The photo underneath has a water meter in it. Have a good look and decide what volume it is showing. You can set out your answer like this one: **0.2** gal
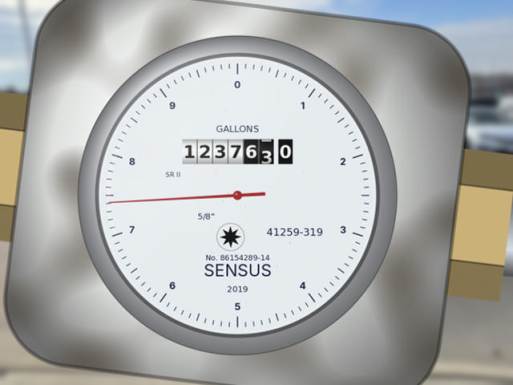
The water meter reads **1237627.4** gal
